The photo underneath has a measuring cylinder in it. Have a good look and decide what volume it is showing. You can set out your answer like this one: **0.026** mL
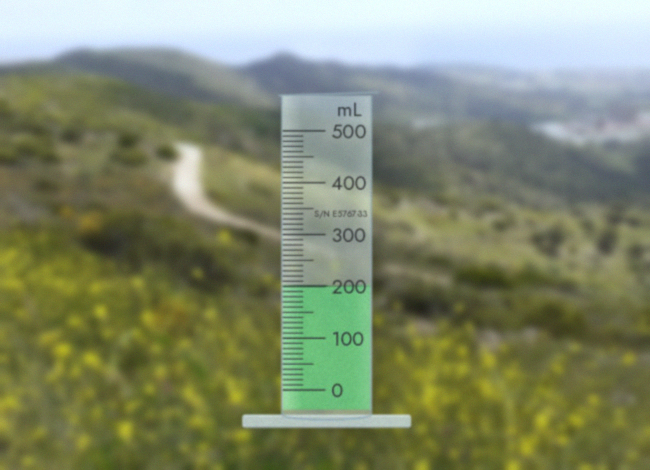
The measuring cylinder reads **200** mL
